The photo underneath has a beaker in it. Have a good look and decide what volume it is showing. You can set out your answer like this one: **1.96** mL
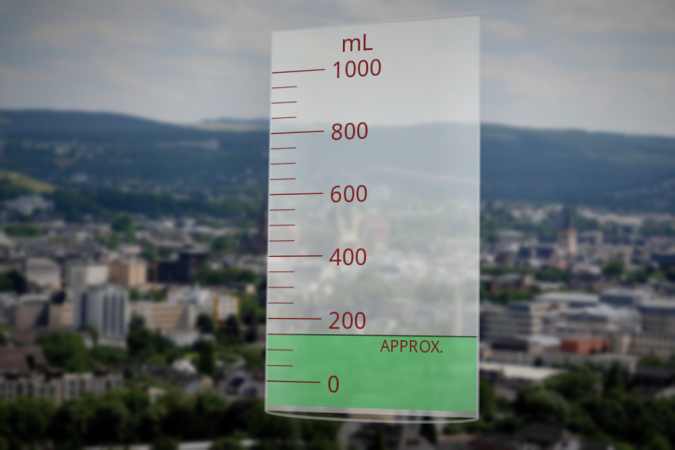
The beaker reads **150** mL
